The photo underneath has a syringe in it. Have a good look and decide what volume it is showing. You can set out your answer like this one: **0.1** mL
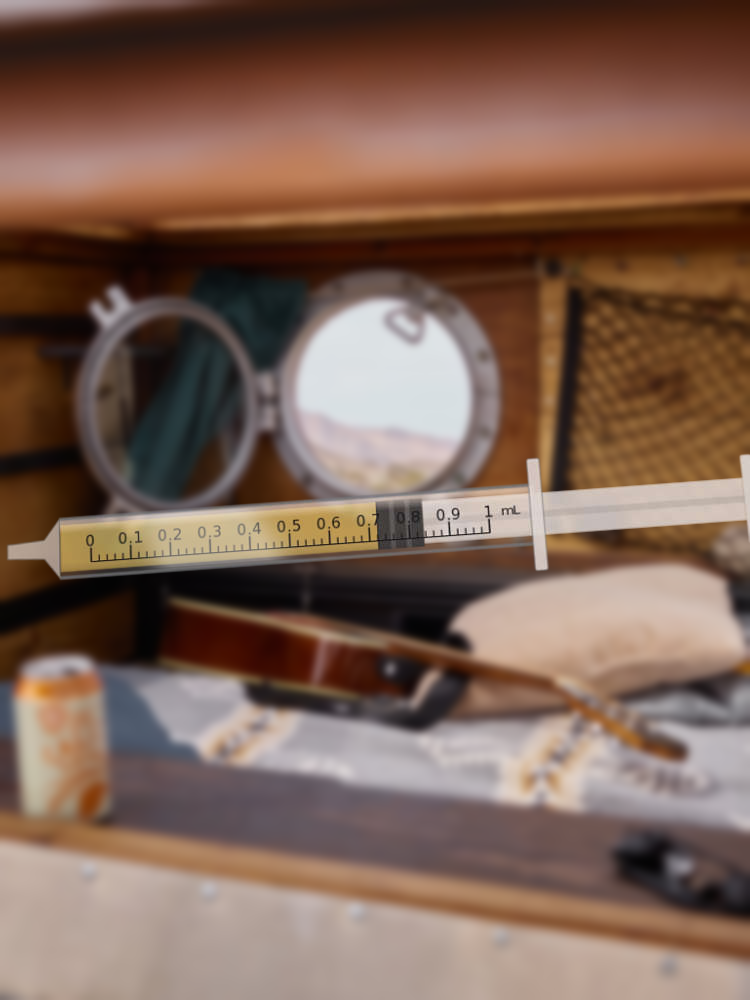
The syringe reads **0.72** mL
